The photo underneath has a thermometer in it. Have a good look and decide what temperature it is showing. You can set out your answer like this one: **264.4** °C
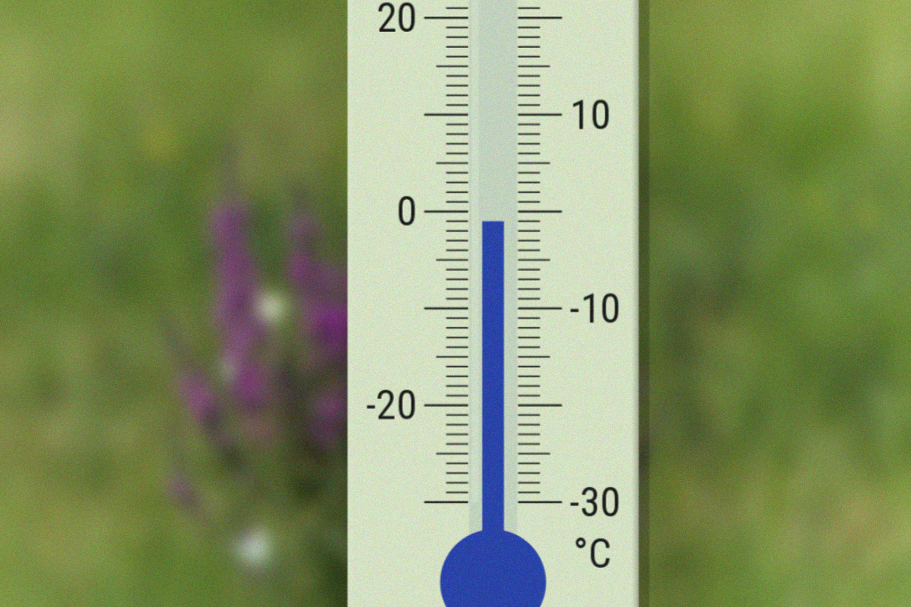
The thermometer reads **-1** °C
